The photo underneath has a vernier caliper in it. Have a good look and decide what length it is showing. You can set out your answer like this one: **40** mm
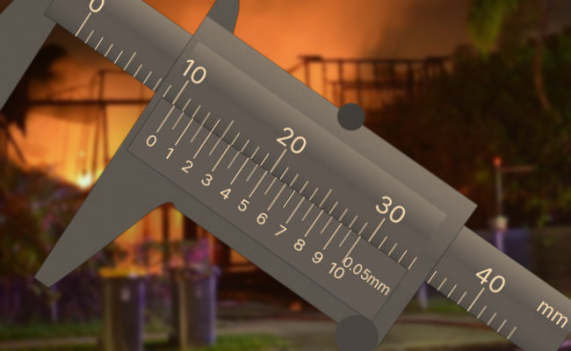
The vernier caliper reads **10.2** mm
